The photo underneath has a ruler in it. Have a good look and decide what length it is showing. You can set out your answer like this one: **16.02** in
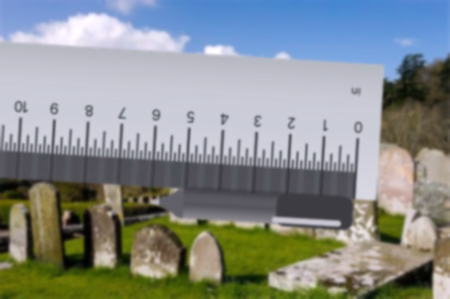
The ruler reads **6** in
